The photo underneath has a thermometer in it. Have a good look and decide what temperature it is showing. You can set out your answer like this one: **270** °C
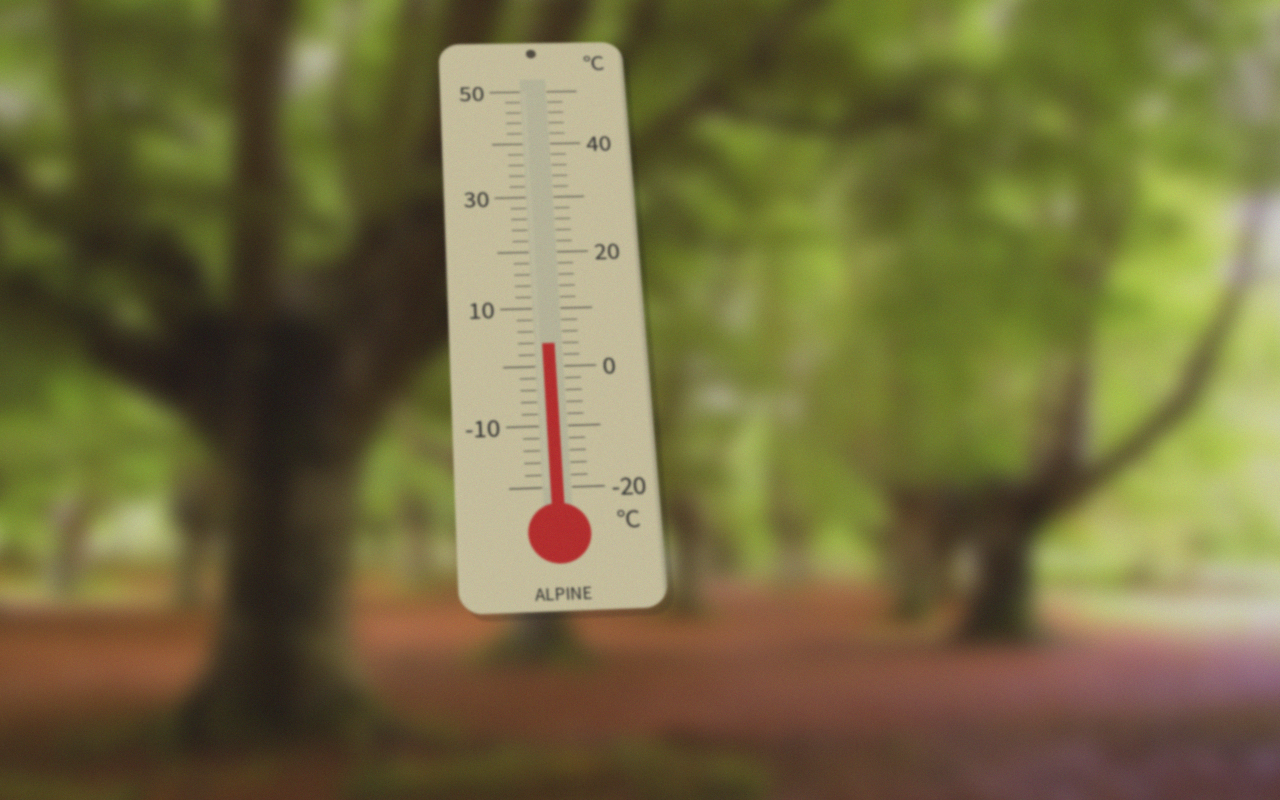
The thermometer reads **4** °C
